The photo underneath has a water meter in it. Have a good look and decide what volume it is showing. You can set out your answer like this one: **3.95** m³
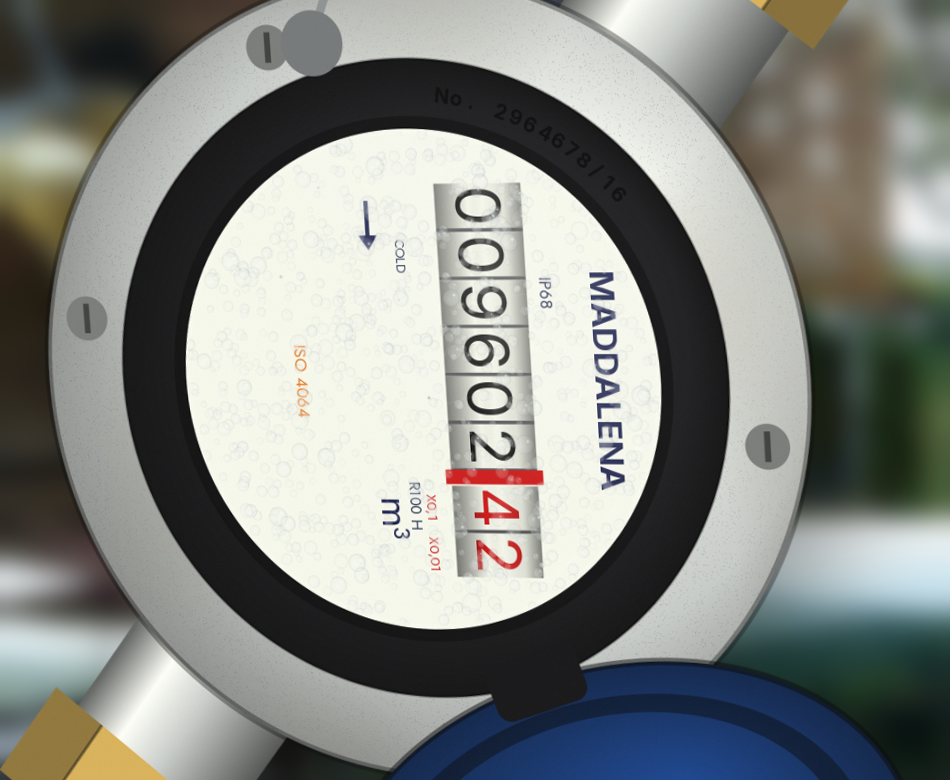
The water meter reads **9602.42** m³
